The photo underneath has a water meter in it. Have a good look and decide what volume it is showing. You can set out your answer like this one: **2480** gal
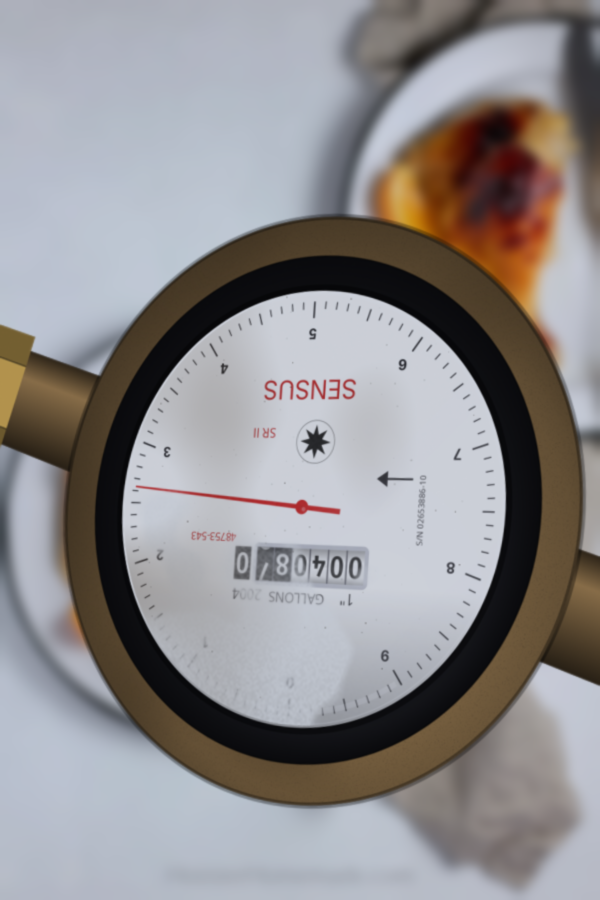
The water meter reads **40872.6** gal
